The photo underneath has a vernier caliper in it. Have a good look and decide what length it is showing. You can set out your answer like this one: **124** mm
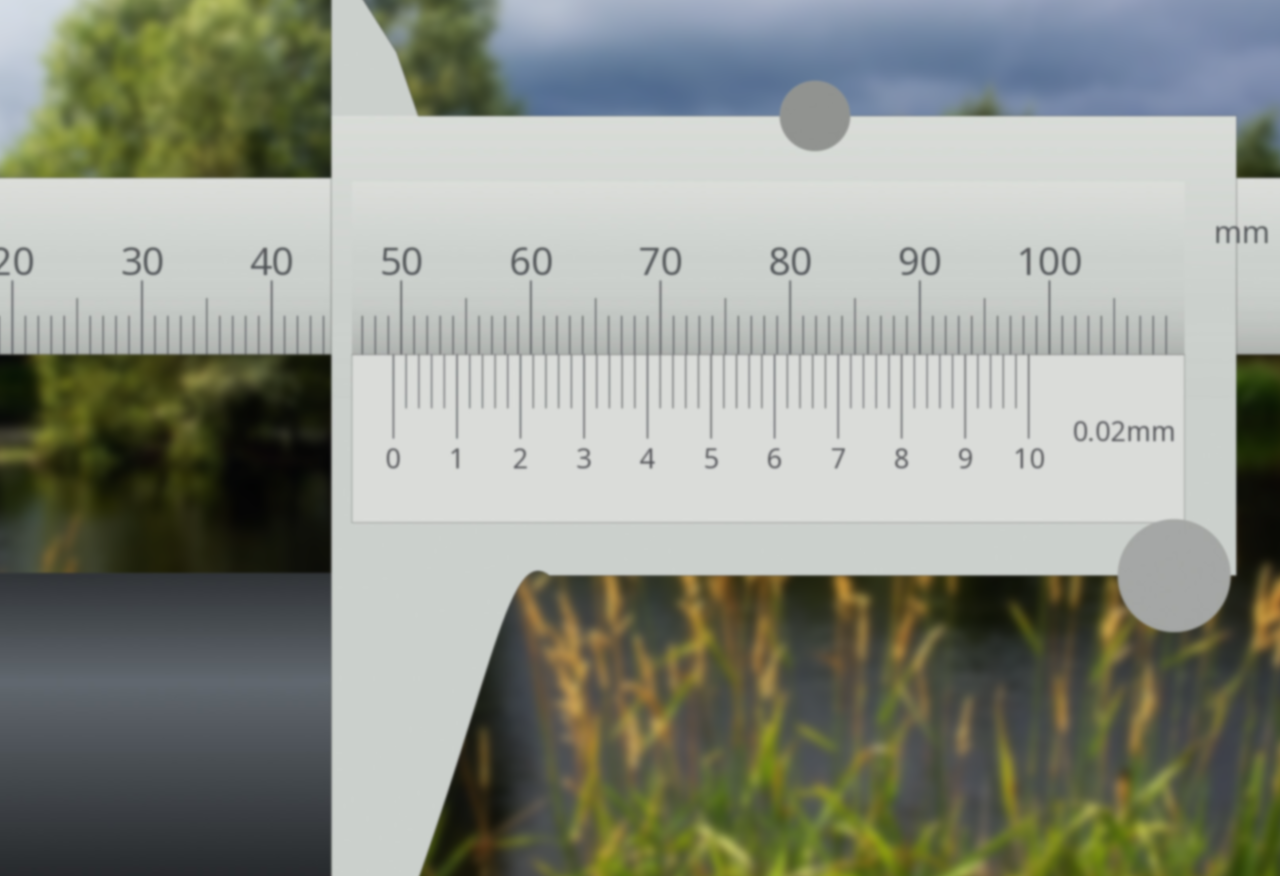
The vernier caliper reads **49.4** mm
